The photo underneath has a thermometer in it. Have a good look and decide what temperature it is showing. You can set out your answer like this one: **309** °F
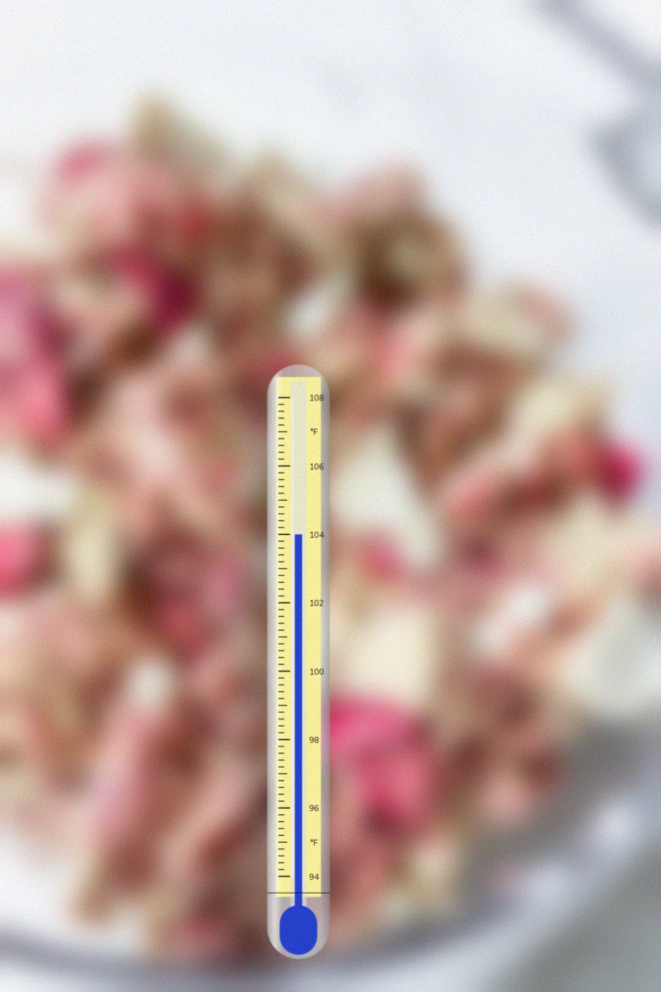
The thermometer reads **104** °F
